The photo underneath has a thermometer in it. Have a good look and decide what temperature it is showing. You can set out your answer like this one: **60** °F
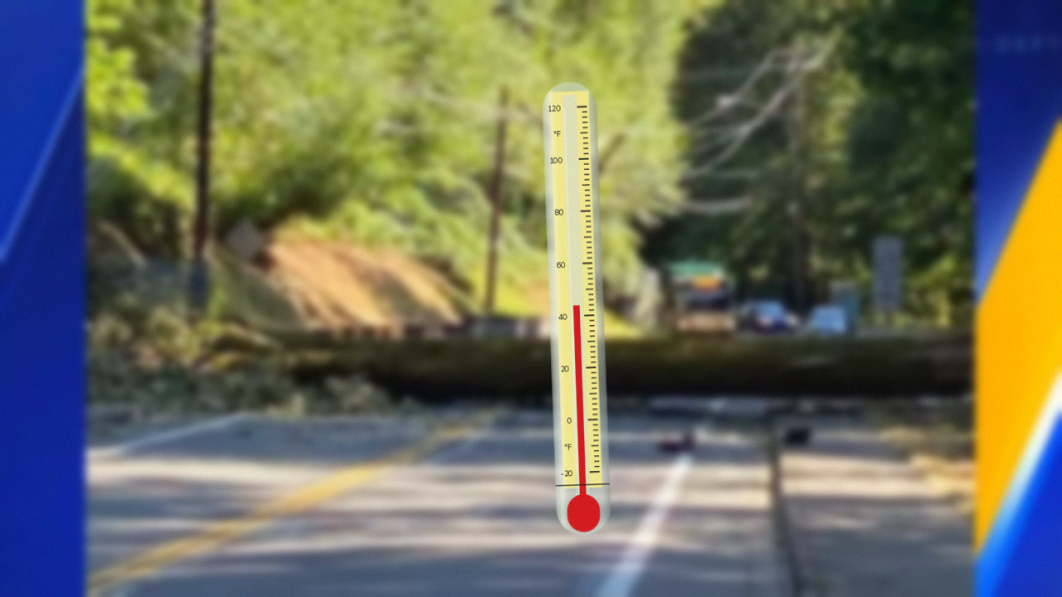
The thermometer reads **44** °F
